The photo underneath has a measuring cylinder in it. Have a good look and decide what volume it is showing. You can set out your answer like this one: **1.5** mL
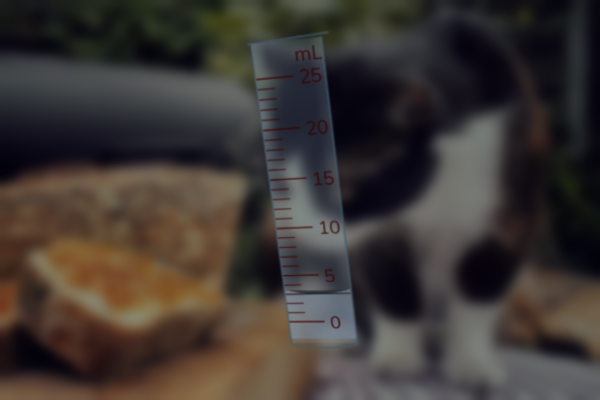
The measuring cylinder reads **3** mL
